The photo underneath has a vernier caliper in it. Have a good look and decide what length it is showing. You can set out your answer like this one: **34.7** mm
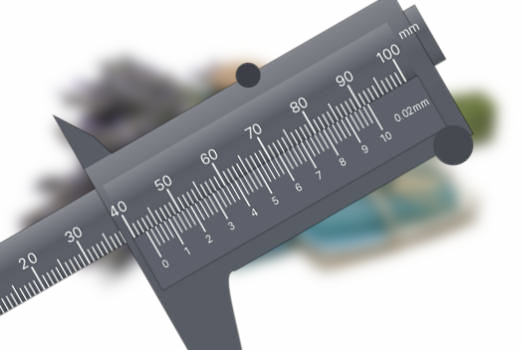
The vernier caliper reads **42.5** mm
